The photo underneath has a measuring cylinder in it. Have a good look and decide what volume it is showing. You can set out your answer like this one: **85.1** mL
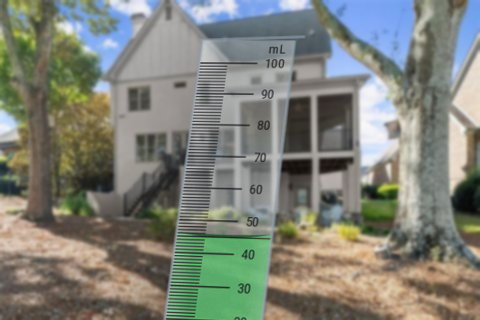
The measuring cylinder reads **45** mL
